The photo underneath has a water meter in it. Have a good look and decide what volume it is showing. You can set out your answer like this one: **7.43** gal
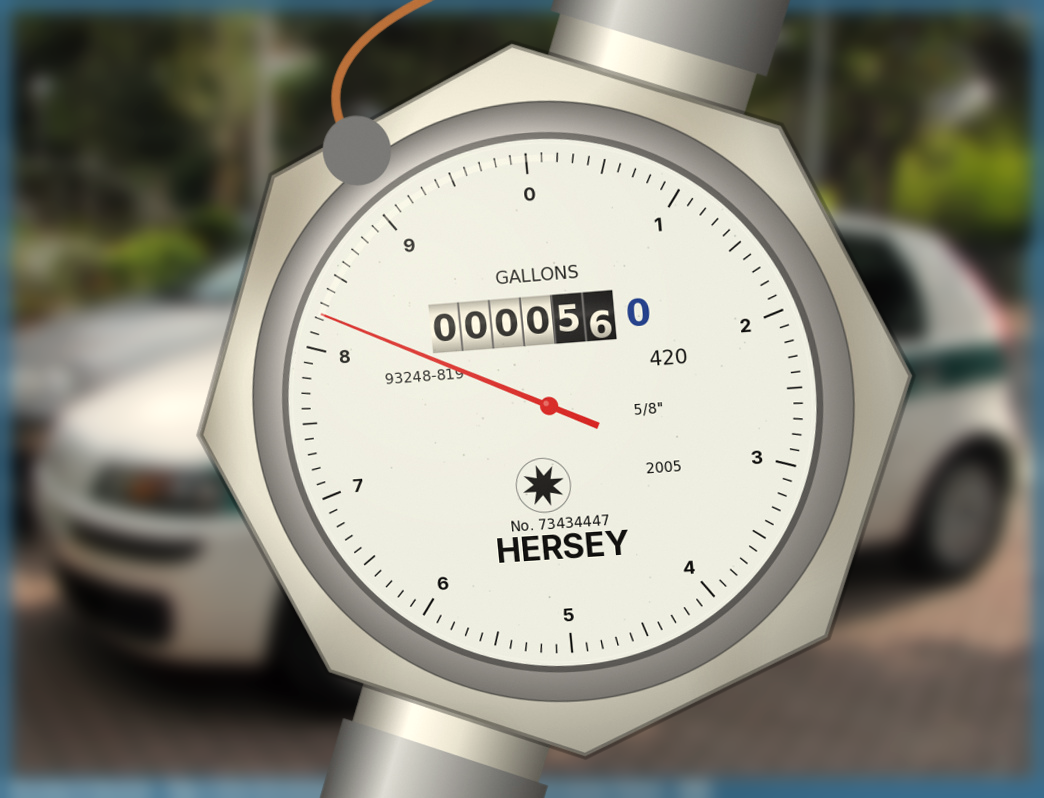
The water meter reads **558.2** gal
